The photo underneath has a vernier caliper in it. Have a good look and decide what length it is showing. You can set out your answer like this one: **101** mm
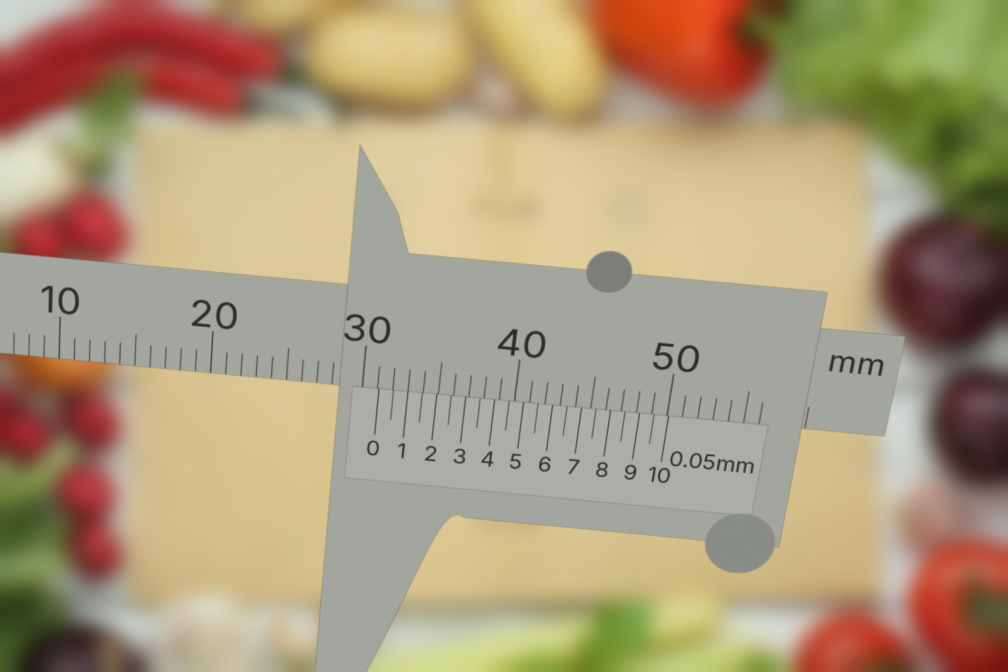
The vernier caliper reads **31.1** mm
